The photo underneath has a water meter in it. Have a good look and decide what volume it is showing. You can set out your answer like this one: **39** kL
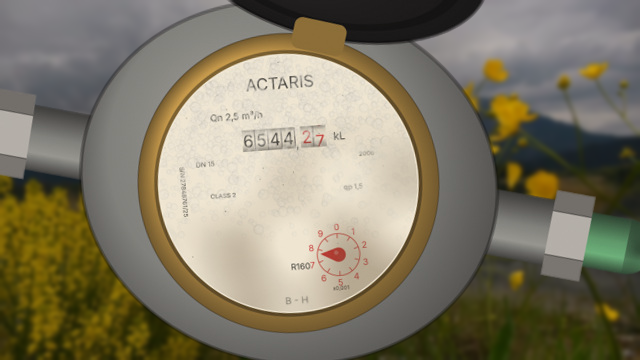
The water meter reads **6544.267** kL
